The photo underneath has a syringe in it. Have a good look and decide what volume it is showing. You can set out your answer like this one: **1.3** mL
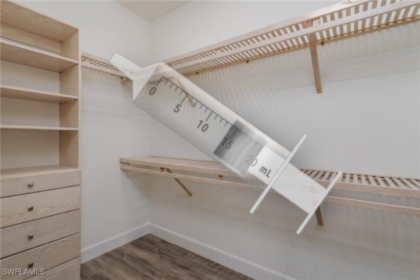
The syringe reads **14** mL
